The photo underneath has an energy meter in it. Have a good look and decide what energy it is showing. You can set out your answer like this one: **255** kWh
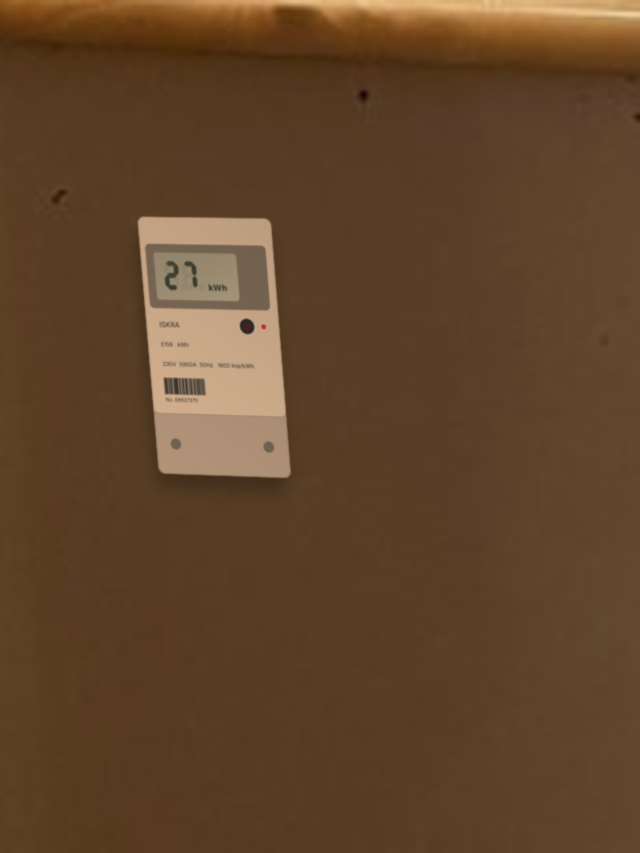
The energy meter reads **27** kWh
